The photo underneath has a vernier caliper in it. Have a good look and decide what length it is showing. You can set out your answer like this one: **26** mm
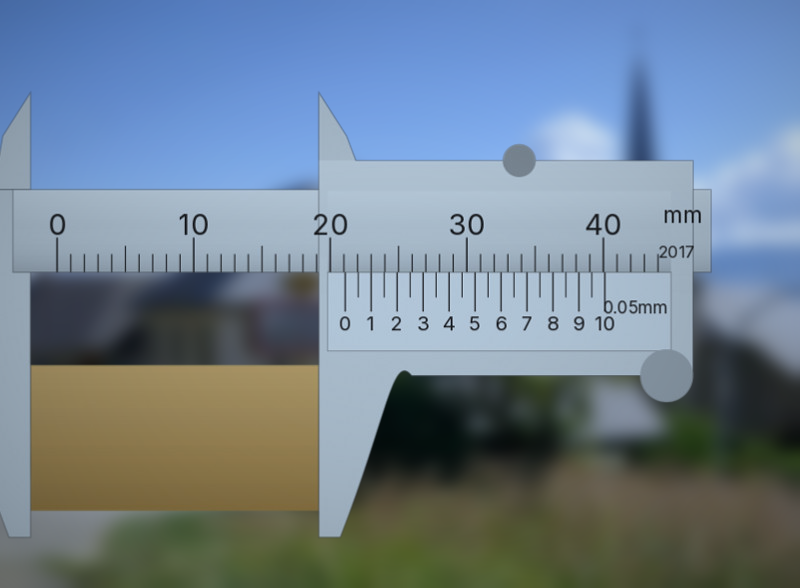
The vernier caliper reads **21.1** mm
